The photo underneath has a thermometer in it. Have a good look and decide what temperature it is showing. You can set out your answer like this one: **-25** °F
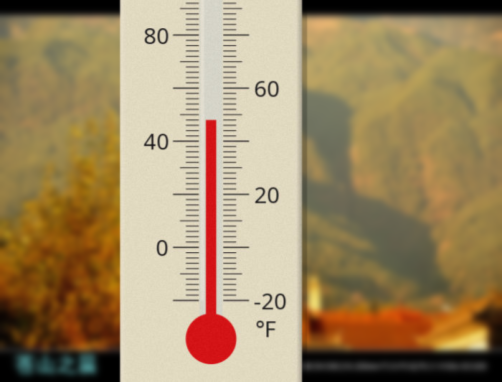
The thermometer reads **48** °F
